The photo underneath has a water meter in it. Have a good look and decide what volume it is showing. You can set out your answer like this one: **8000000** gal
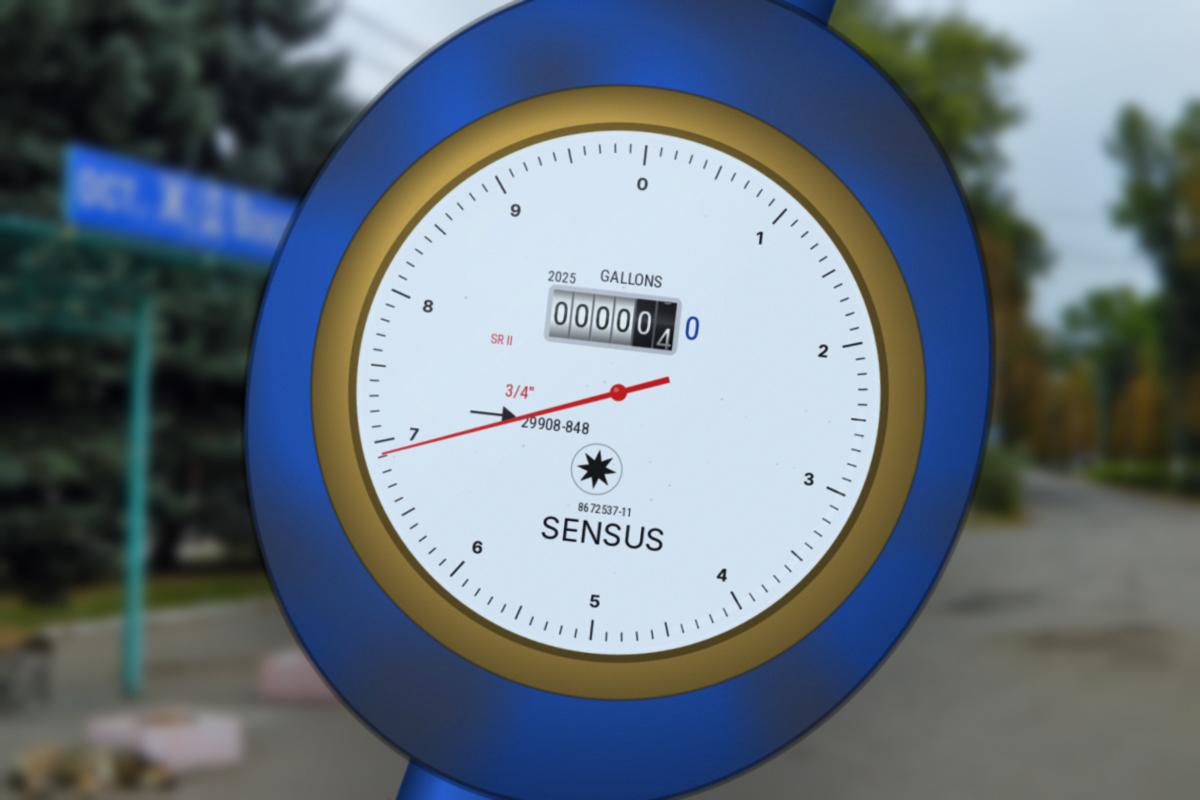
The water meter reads **36.9** gal
